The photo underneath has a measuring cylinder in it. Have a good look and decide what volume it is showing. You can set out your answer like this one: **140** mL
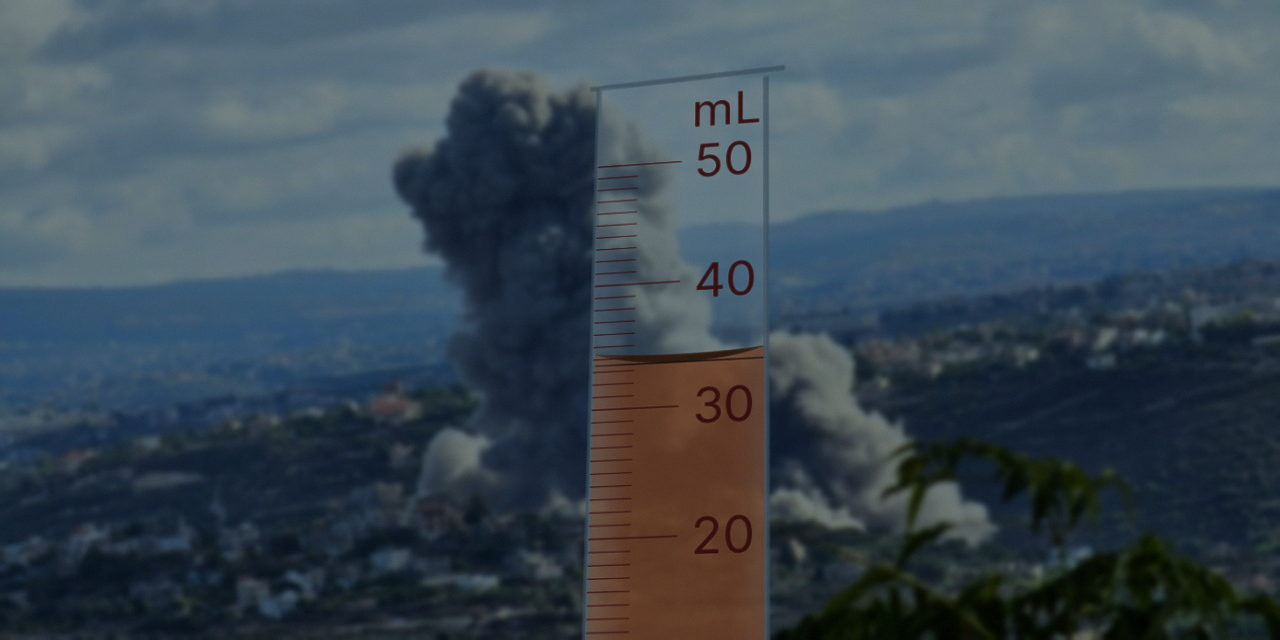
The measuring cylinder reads **33.5** mL
